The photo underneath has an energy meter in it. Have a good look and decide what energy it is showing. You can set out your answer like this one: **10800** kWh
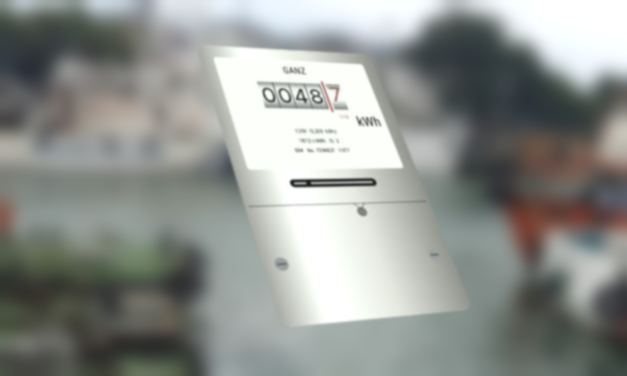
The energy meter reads **48.7** kWh
